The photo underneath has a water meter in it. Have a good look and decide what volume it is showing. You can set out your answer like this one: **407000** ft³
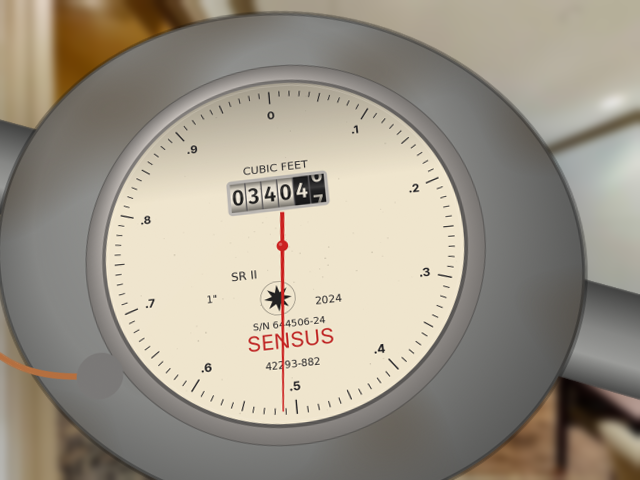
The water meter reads **34046.51** ft³
